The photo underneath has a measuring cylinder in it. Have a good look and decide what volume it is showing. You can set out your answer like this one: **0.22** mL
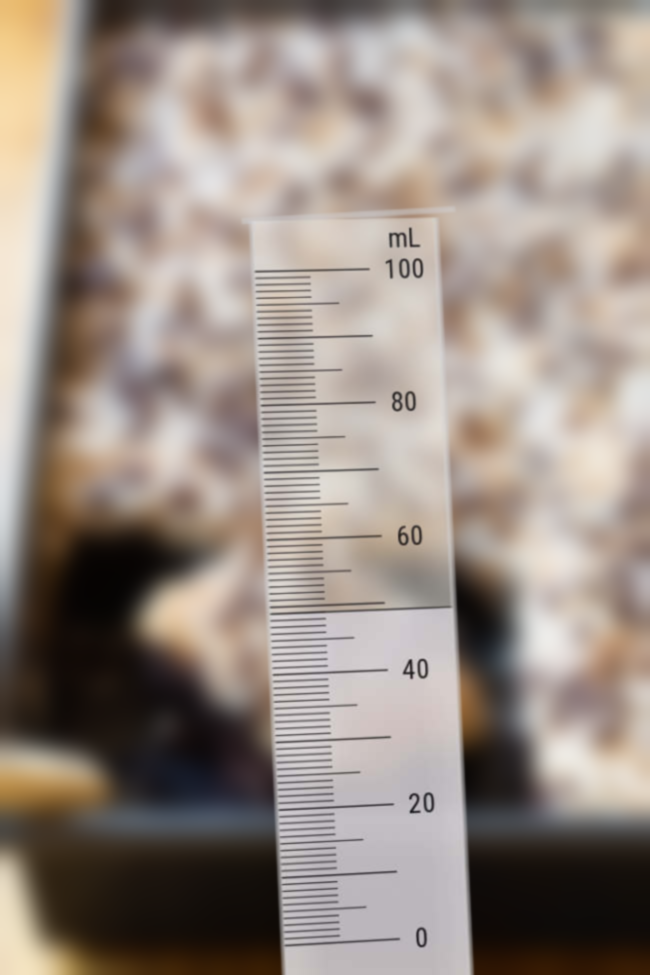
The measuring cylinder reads **49** mL
